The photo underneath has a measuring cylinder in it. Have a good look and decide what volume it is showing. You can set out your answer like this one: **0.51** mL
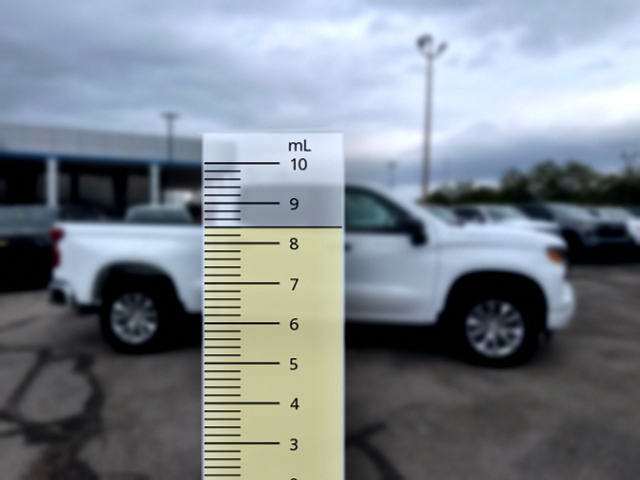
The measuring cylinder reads **8.4** mL
